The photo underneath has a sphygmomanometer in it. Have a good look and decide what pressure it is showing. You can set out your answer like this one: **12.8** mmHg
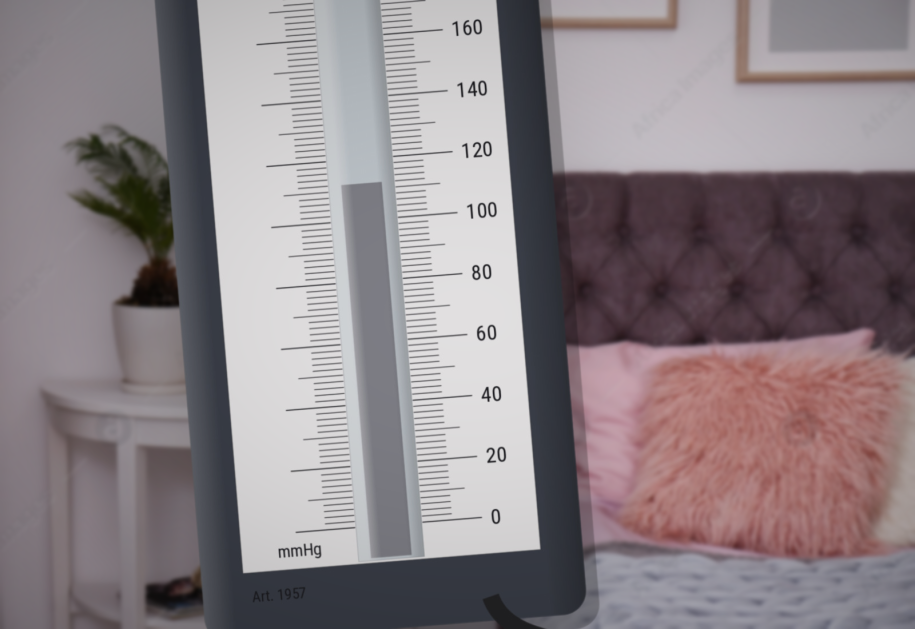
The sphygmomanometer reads **112** mmHg
